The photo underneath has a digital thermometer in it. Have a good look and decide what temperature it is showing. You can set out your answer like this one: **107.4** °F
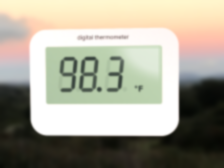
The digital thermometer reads **98.3** °F
